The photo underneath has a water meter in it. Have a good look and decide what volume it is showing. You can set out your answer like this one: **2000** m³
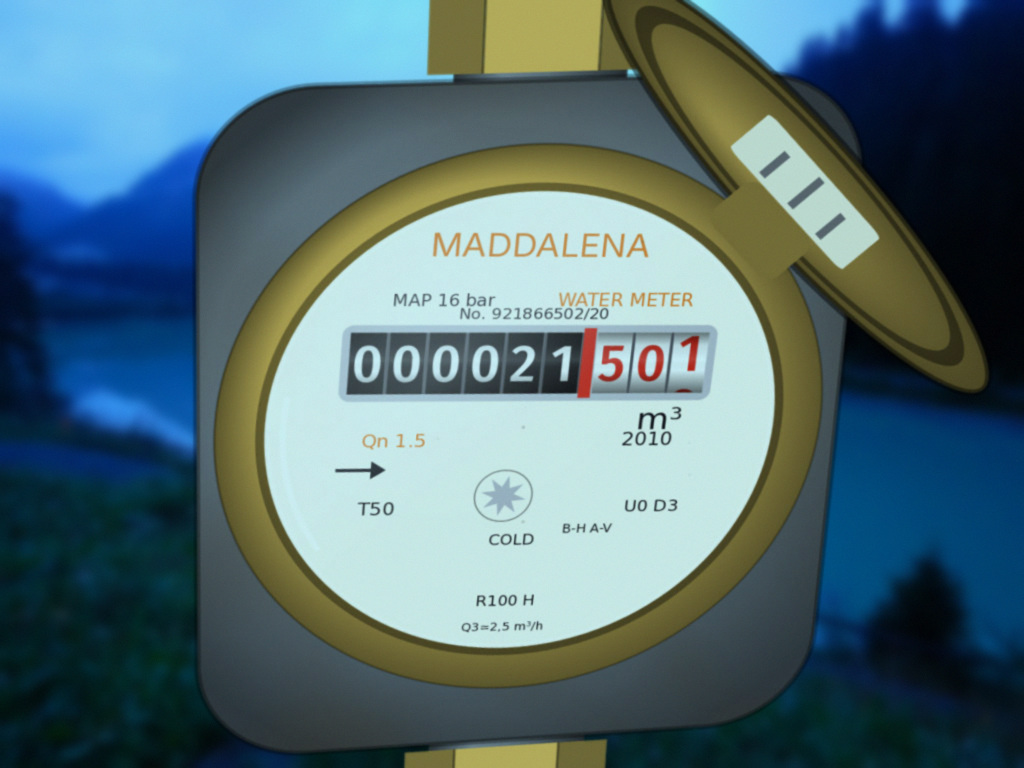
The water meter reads **21.501** m³
